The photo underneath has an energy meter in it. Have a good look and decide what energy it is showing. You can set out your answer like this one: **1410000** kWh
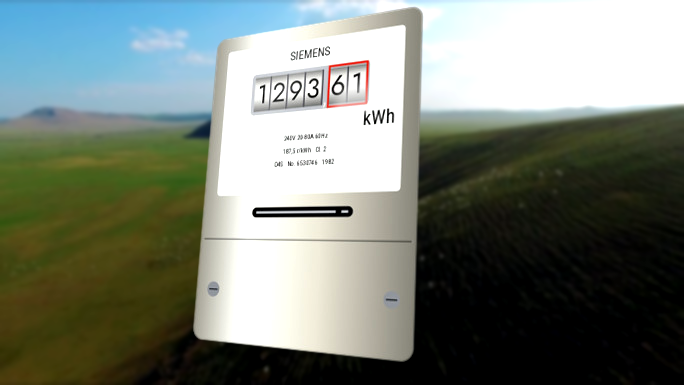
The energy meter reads **1293.61** kWh
